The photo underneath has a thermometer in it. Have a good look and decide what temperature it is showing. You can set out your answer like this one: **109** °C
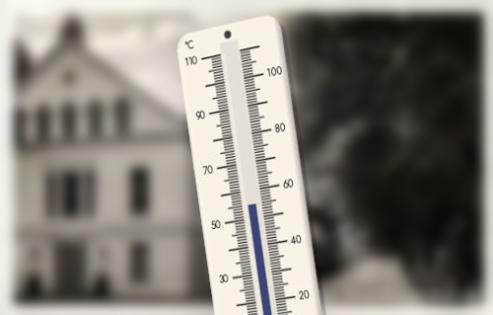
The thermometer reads **55** °C
